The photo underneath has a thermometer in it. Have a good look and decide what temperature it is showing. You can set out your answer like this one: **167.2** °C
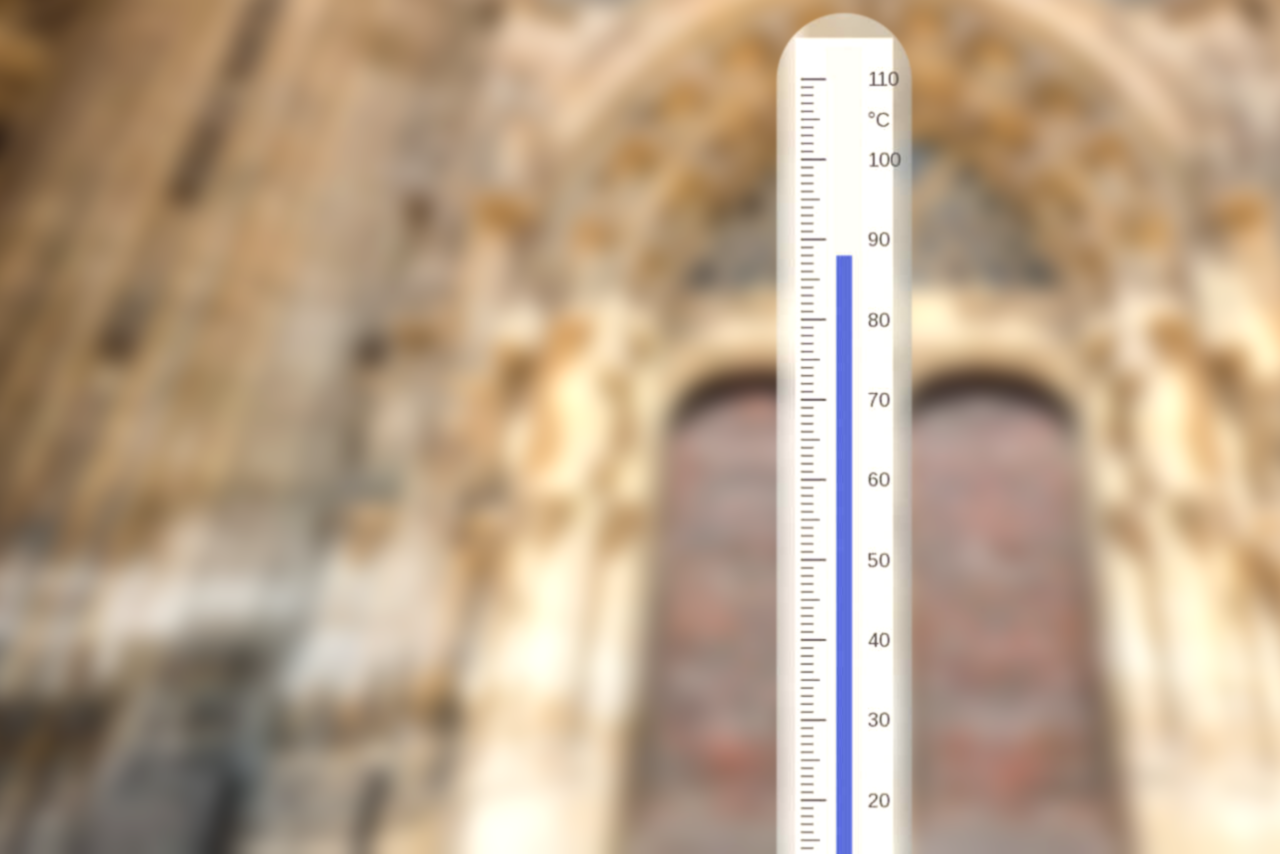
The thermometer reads **88** °C
